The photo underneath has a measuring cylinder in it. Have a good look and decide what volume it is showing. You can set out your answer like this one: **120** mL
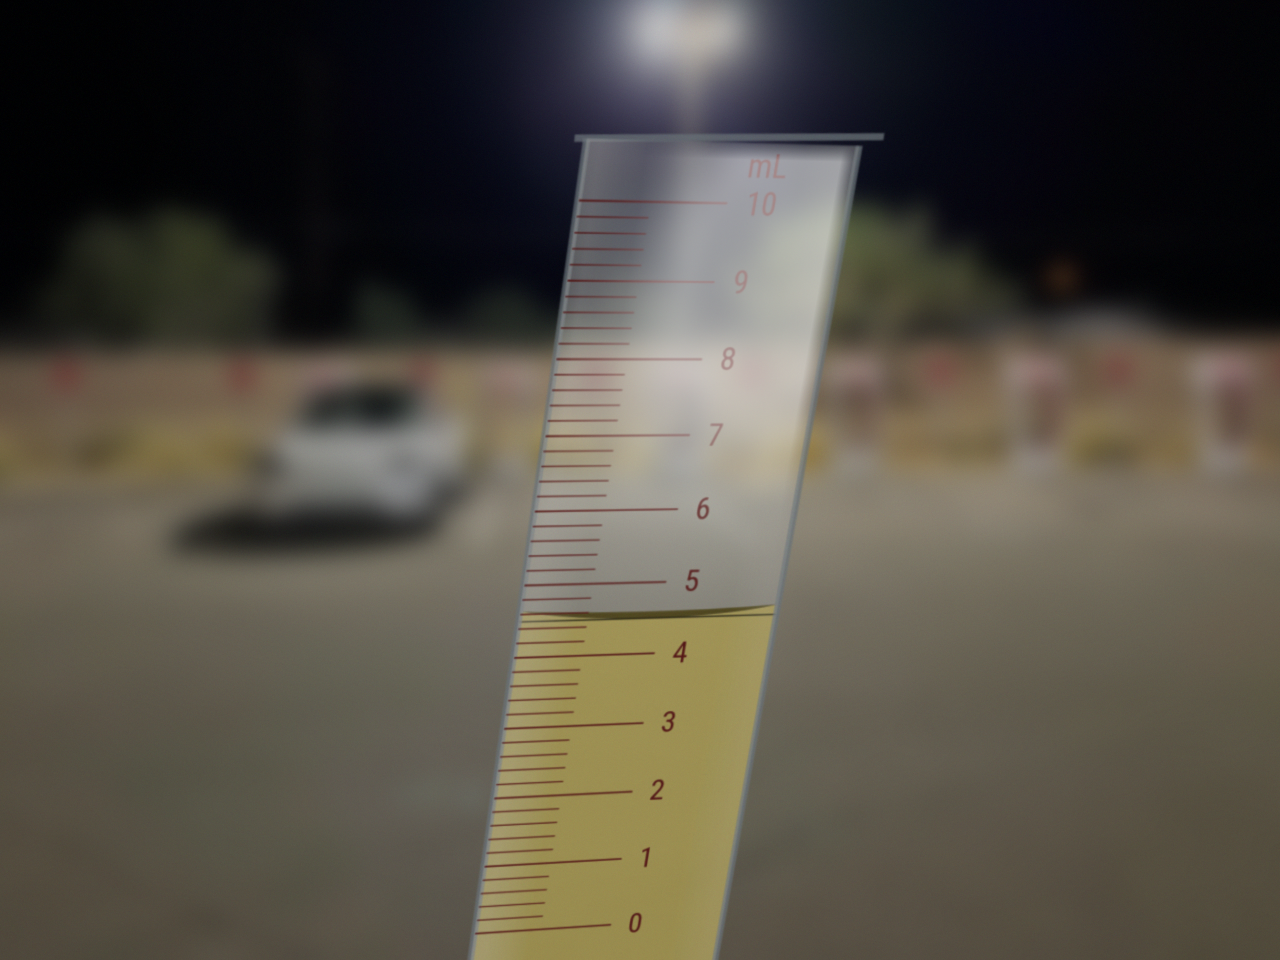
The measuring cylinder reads **4.5** mL
